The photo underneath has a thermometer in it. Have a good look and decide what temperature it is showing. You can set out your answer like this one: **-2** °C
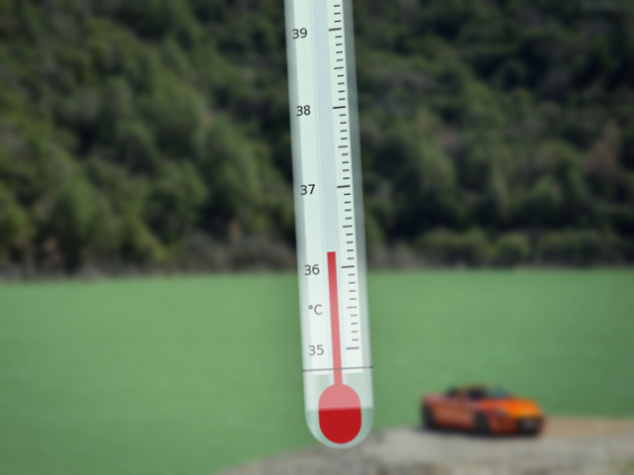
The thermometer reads **36.2** °C
